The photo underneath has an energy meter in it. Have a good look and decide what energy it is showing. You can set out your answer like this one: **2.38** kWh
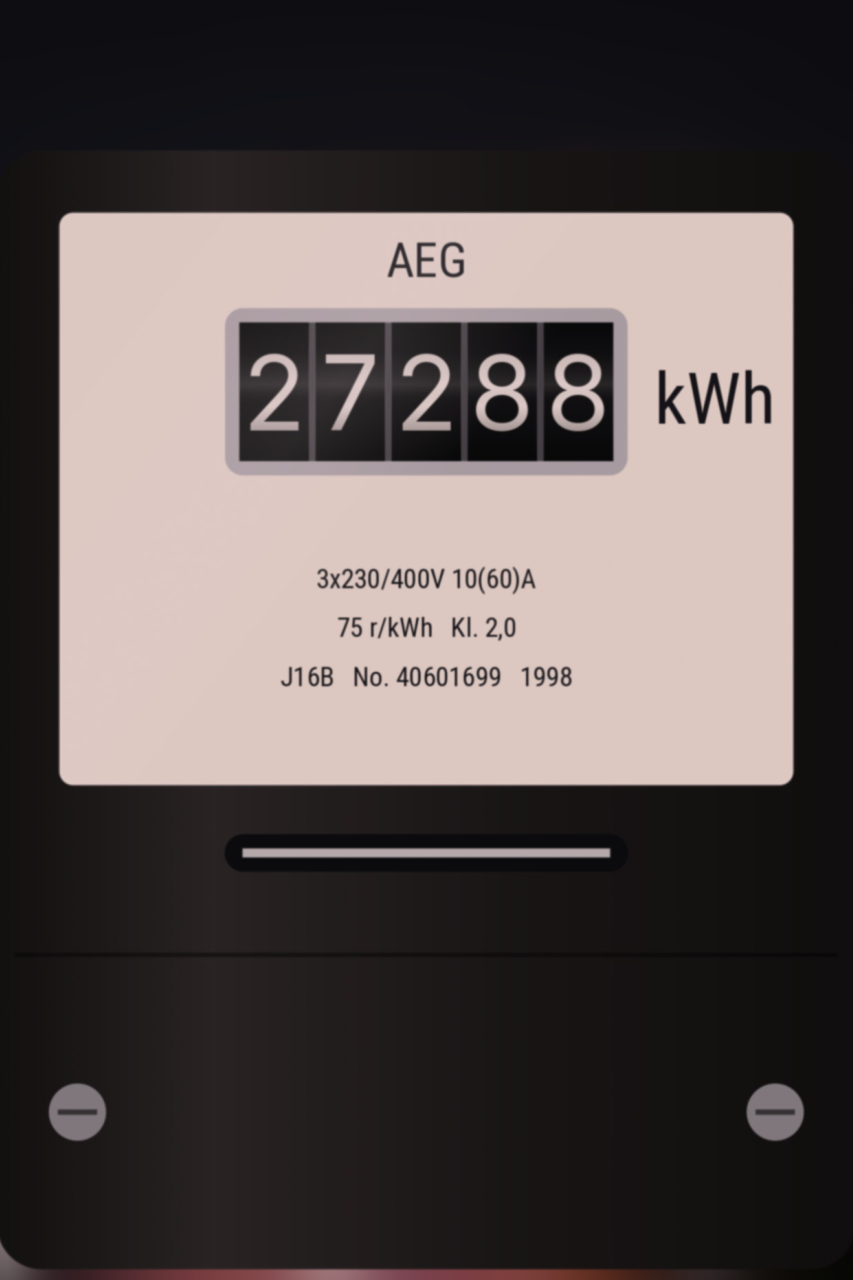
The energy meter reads **27288** kWh
